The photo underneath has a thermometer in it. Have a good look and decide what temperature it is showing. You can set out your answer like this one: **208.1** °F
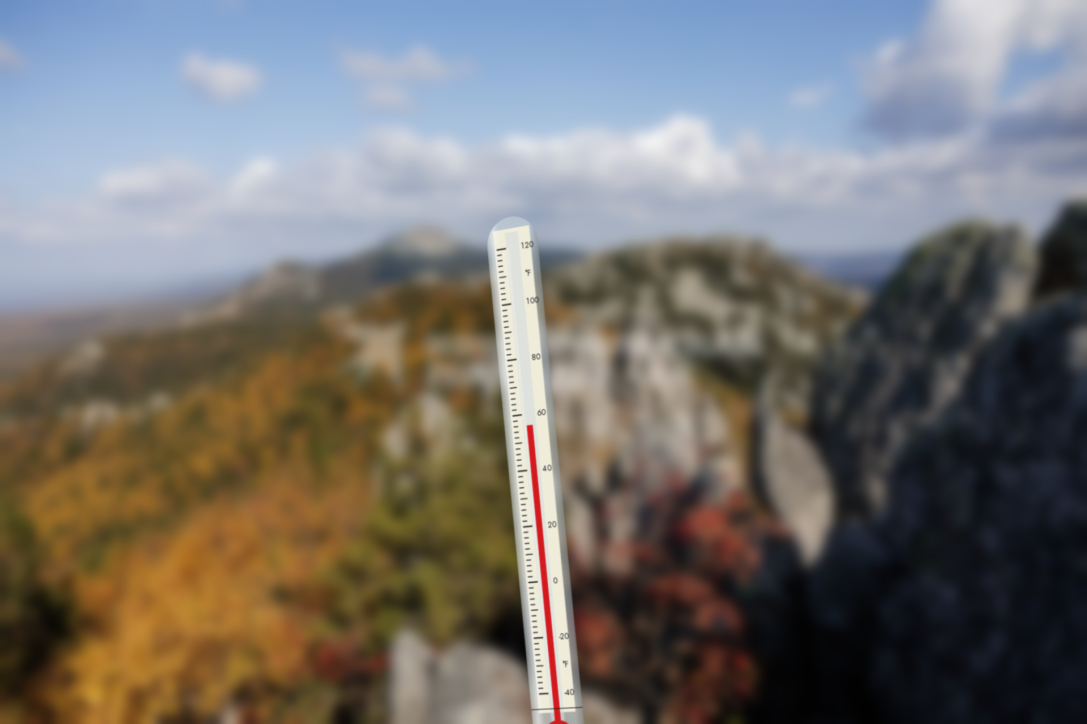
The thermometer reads **56** °F
